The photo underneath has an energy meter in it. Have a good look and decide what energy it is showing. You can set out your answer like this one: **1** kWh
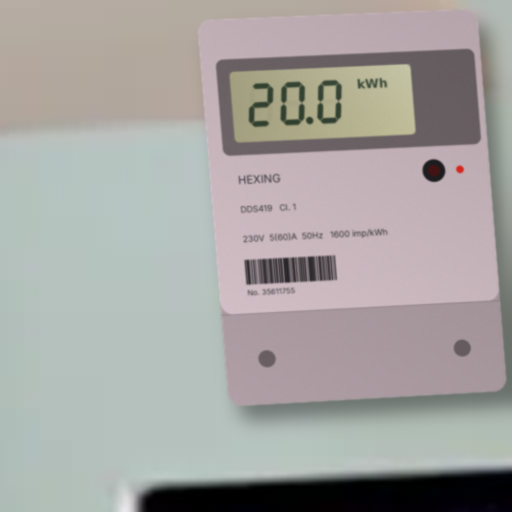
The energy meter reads **20.0** kWh
